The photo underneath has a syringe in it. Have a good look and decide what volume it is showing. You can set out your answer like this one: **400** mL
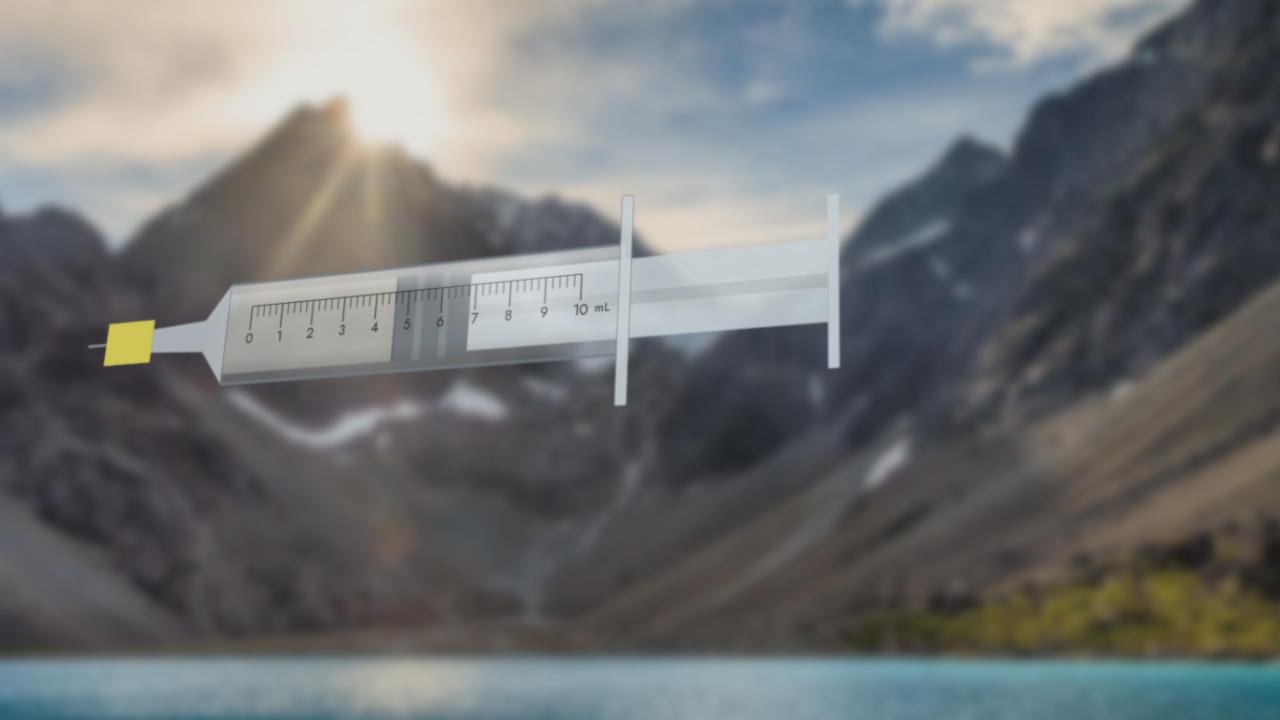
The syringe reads **4.6** mL
